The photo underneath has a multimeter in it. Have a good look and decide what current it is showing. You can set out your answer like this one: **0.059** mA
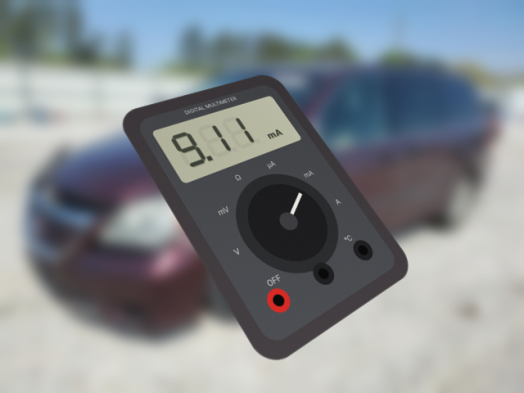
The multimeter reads **9.11** mA
